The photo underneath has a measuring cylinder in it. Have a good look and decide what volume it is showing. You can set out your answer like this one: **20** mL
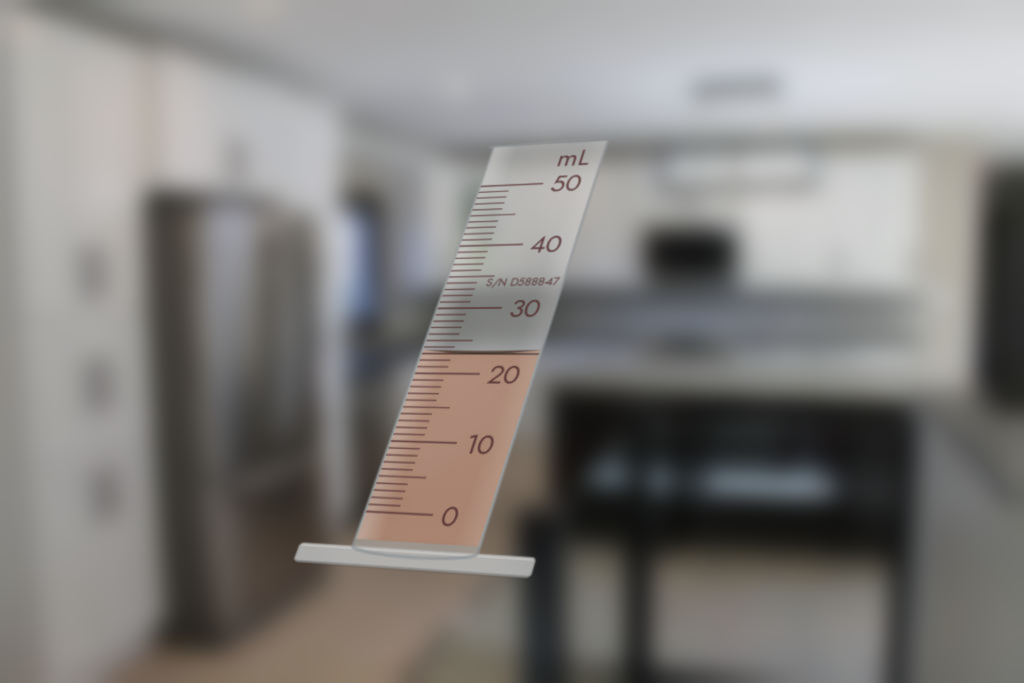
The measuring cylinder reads **23** mL
